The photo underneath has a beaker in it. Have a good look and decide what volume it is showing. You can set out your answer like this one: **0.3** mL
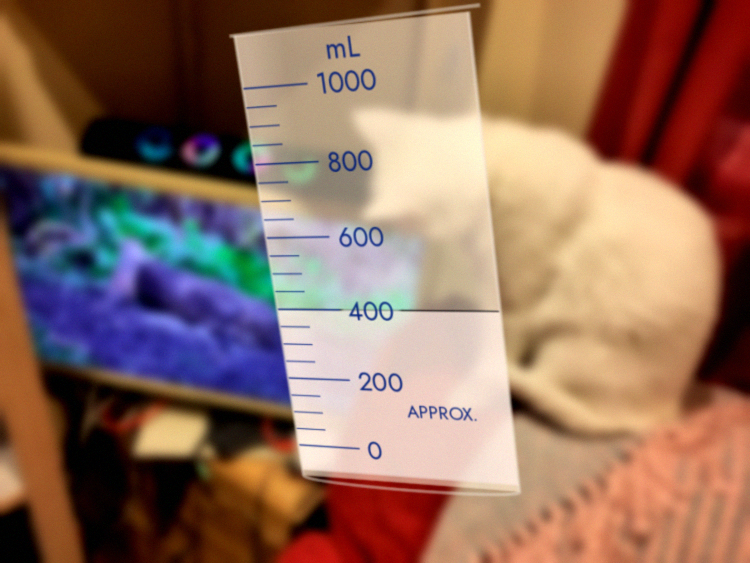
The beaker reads **400** mL
